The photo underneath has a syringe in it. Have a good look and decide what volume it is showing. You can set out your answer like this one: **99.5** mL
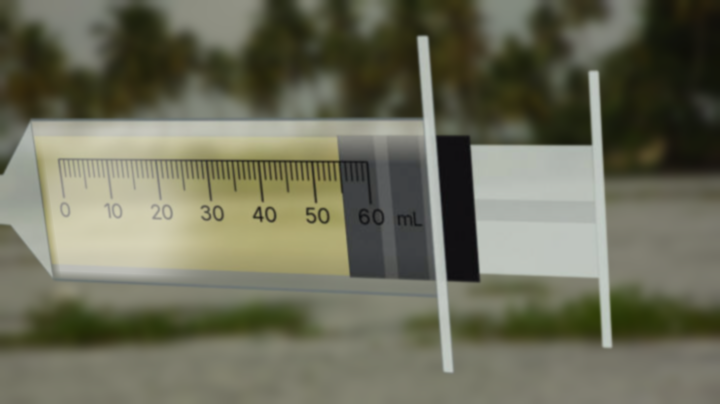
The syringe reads **55** mL
